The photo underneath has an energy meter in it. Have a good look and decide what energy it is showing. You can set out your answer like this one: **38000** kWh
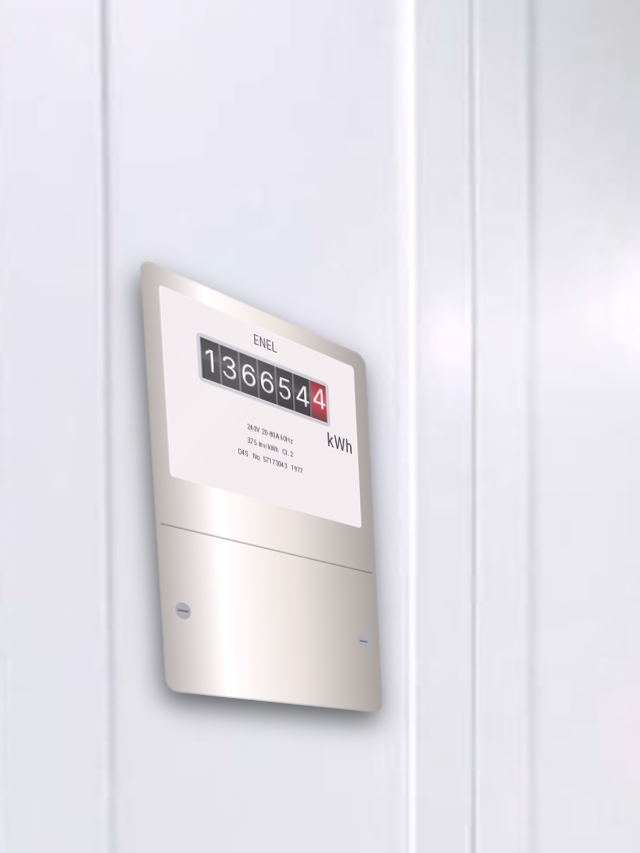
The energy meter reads **136654.4** kWh
